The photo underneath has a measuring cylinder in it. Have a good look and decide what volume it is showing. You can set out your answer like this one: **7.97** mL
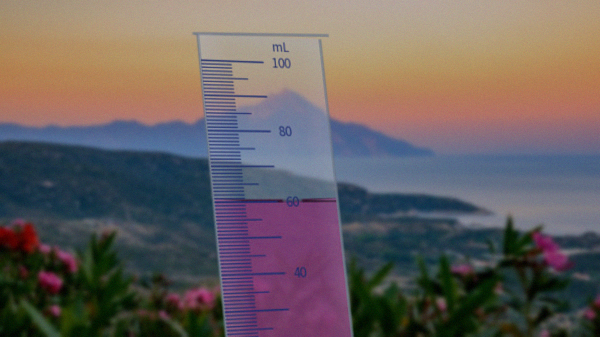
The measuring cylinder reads **60** mL
